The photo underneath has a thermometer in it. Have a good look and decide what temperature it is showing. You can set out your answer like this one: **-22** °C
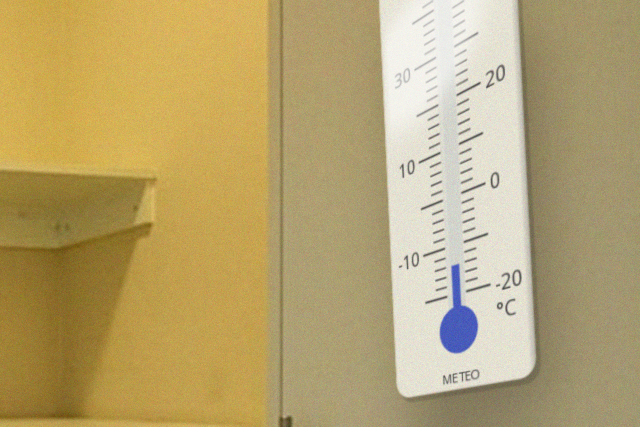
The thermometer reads **-14** °C
